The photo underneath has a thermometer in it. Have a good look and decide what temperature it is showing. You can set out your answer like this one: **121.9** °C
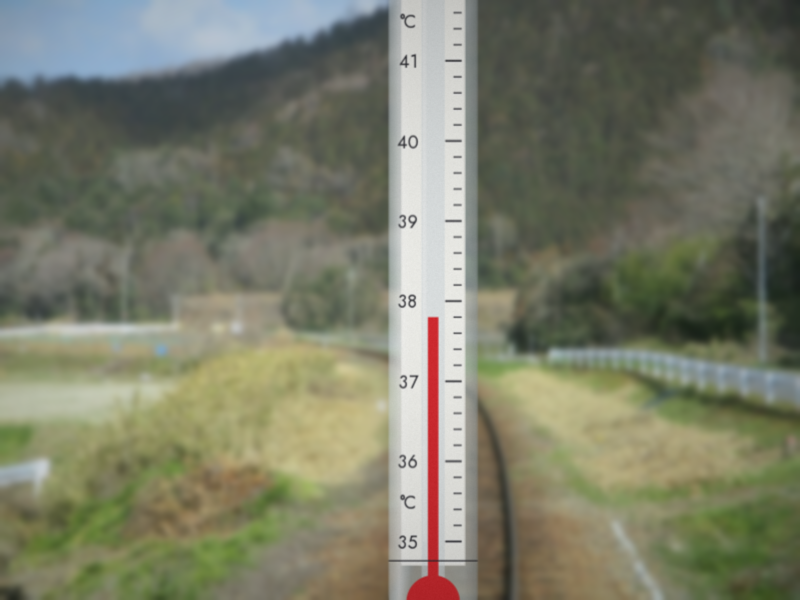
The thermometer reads **37.8** °C
